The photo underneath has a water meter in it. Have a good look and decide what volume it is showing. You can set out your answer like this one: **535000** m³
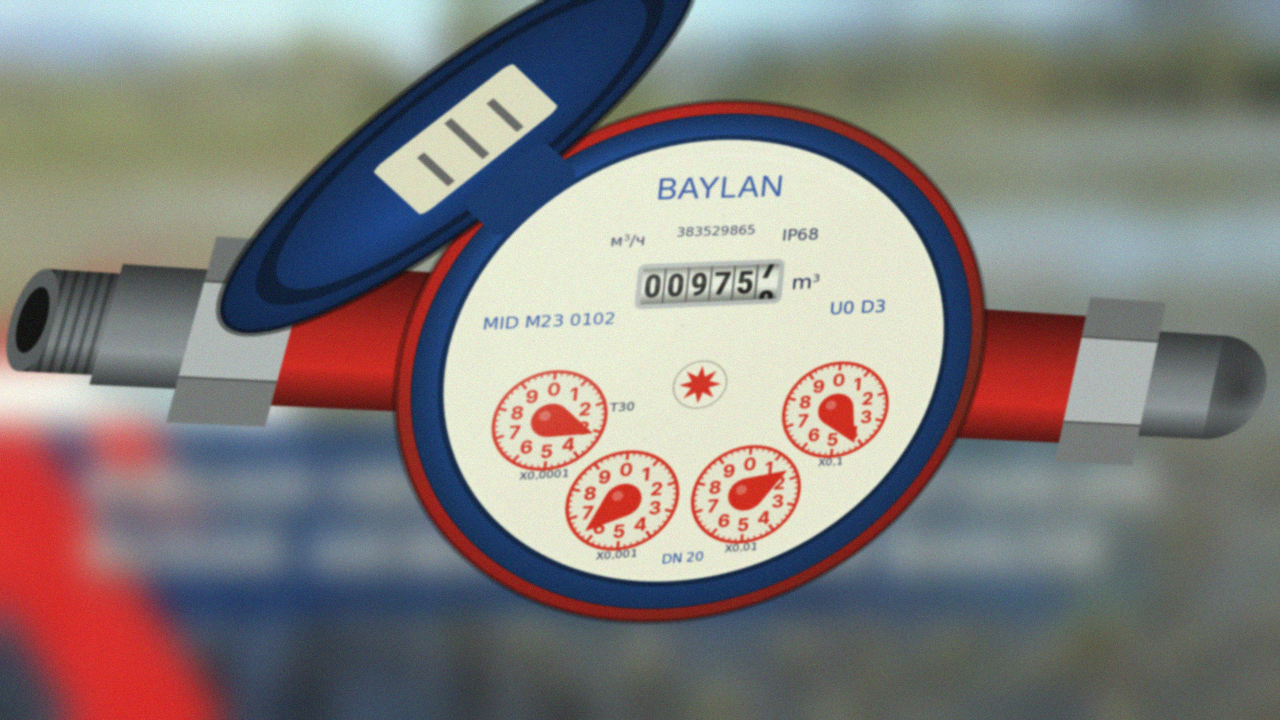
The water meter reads **9757.4163** m³
